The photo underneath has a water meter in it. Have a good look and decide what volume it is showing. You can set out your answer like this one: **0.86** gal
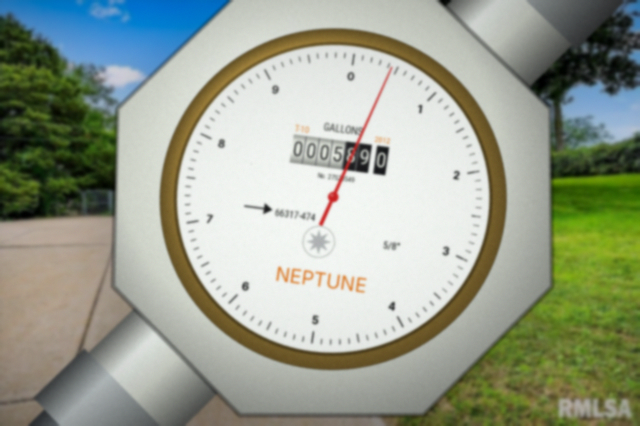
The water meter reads **5890.4** gal
